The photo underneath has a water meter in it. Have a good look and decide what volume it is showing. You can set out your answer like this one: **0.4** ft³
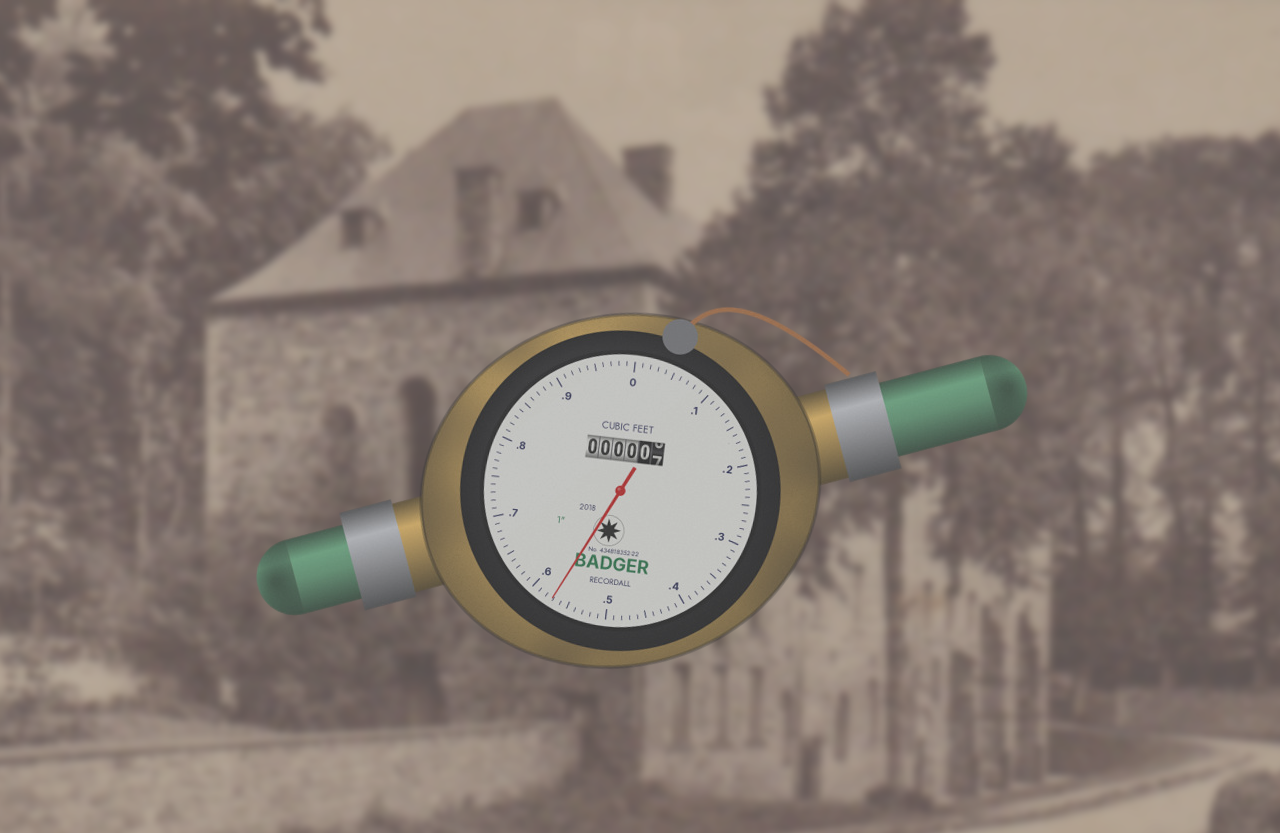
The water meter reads **6.57** ft³
